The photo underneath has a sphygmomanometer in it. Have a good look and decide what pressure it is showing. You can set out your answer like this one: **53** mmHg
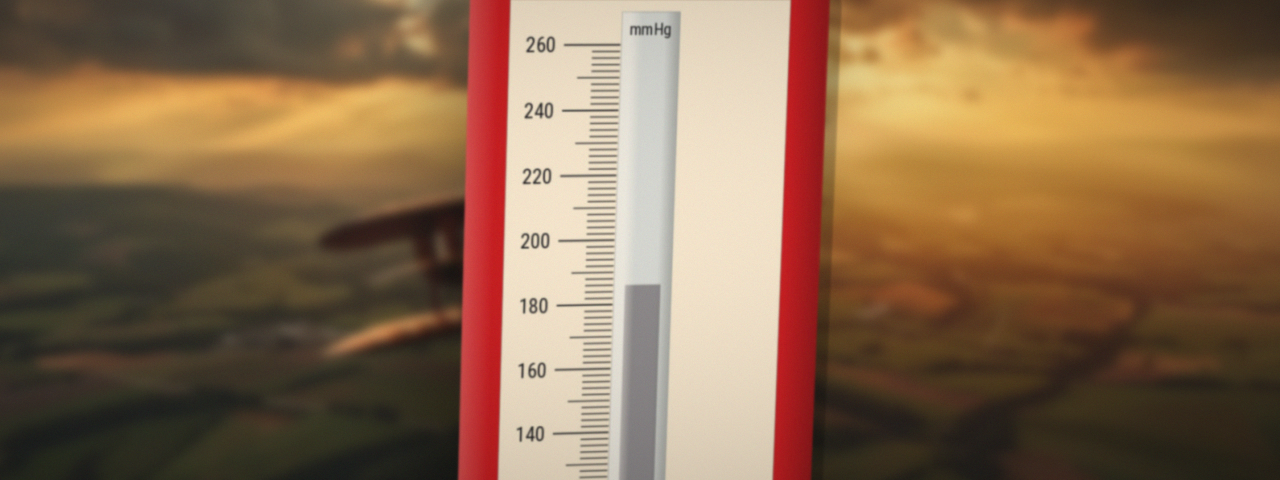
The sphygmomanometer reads **186** mmHg
